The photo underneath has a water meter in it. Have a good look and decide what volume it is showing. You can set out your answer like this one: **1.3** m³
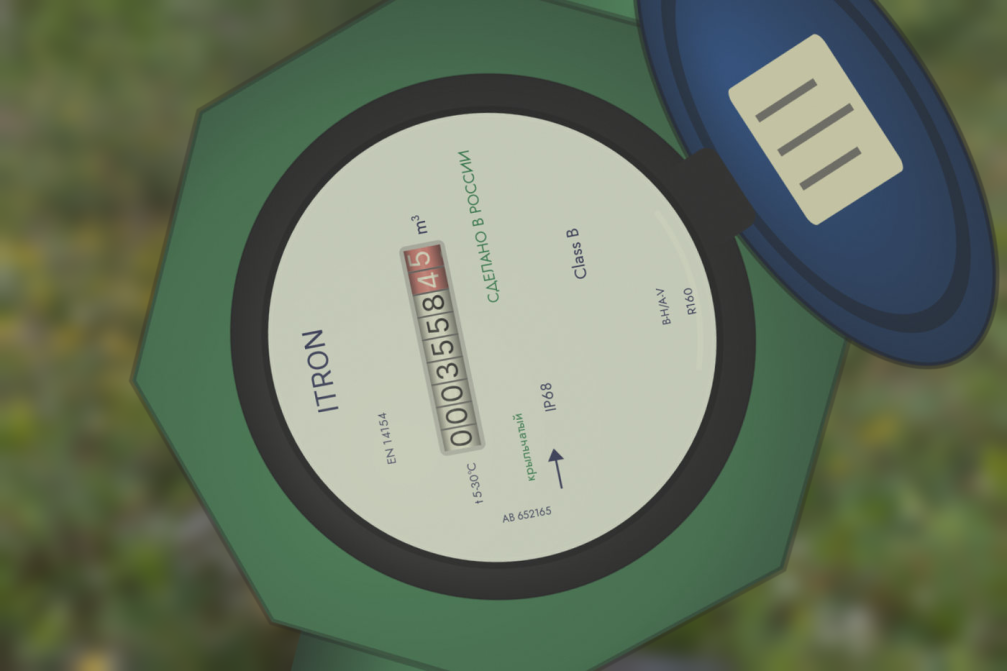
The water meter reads **3558.45** m³
